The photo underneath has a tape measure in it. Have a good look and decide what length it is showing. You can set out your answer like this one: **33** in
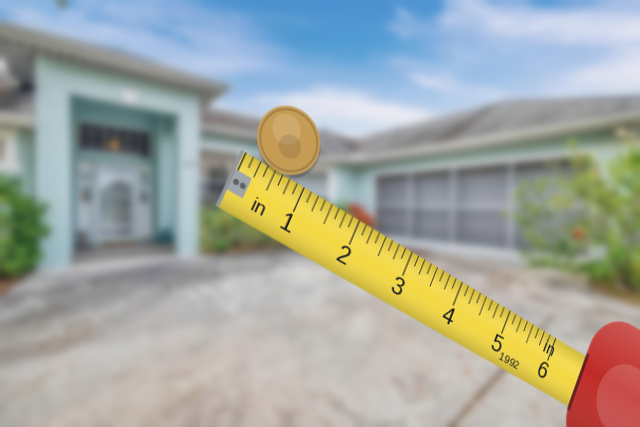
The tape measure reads **1** in
